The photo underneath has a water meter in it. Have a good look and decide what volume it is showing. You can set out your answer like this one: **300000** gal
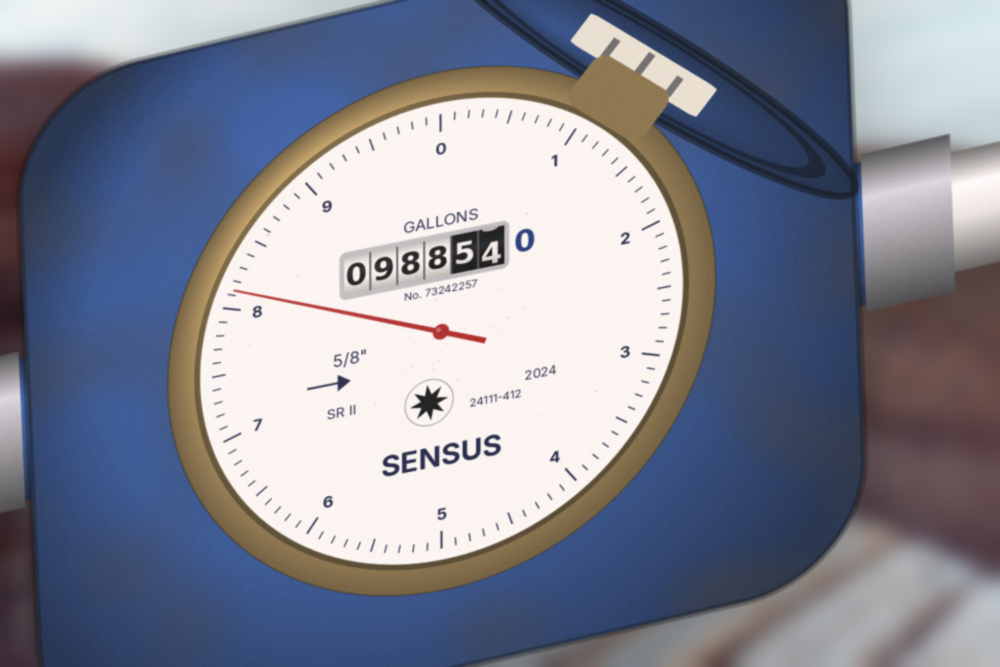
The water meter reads **988538.1** gal
